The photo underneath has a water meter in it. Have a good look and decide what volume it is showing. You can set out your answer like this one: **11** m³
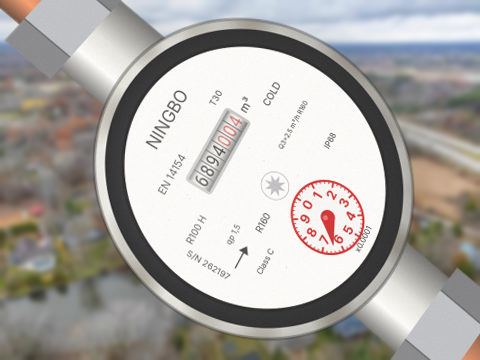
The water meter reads **6894.0046** m³
